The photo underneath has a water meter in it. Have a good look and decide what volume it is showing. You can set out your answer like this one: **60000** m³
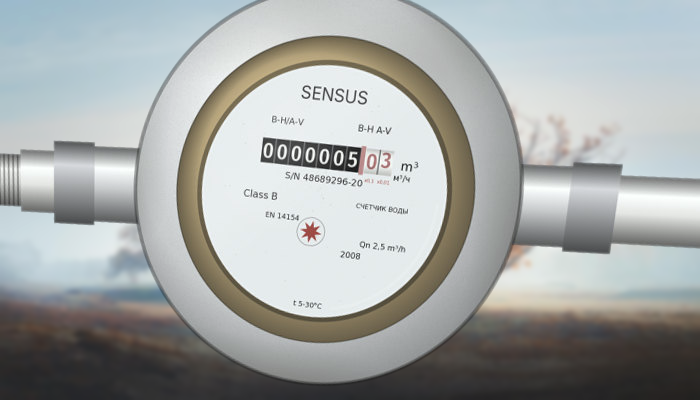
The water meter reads **5.03** m³
